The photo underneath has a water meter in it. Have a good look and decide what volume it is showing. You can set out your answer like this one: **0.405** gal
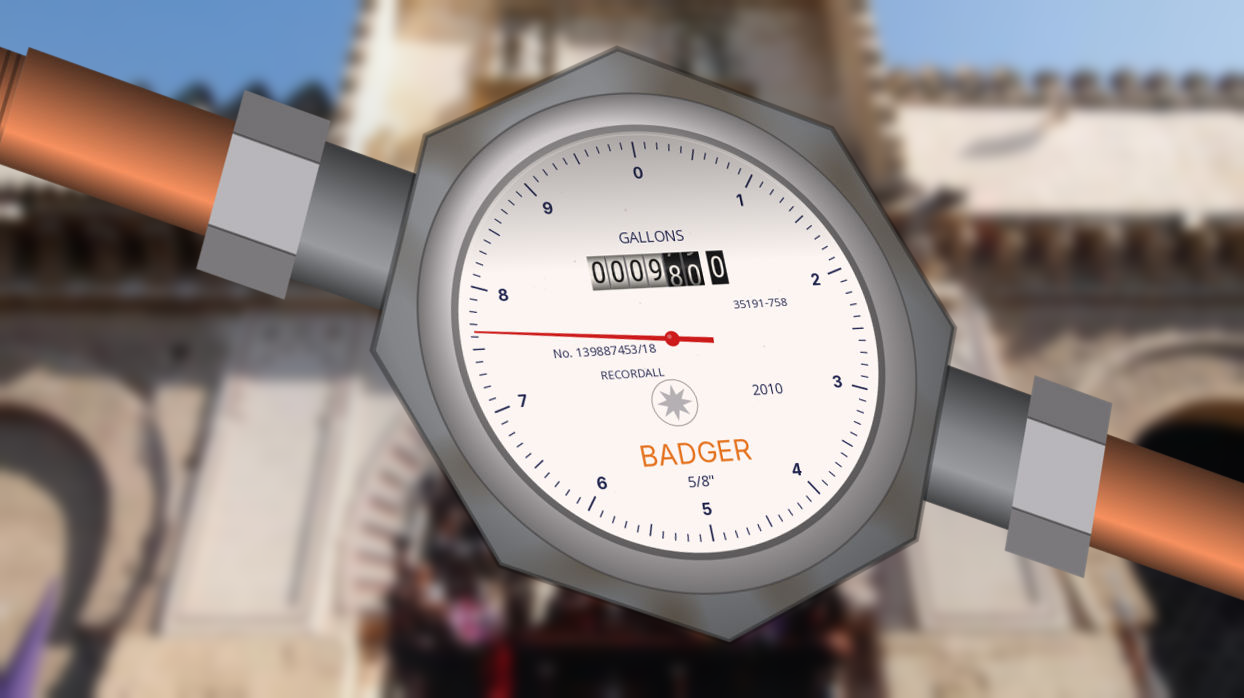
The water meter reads **9797.6** gal
